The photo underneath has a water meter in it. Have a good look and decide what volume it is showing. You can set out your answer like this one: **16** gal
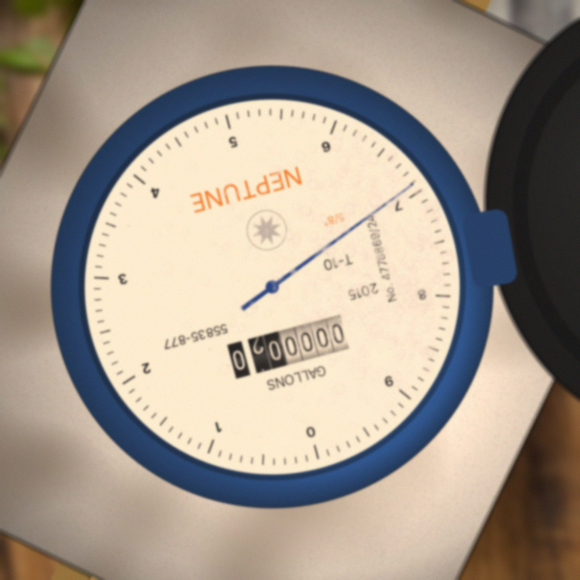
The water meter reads **16.9** gal
